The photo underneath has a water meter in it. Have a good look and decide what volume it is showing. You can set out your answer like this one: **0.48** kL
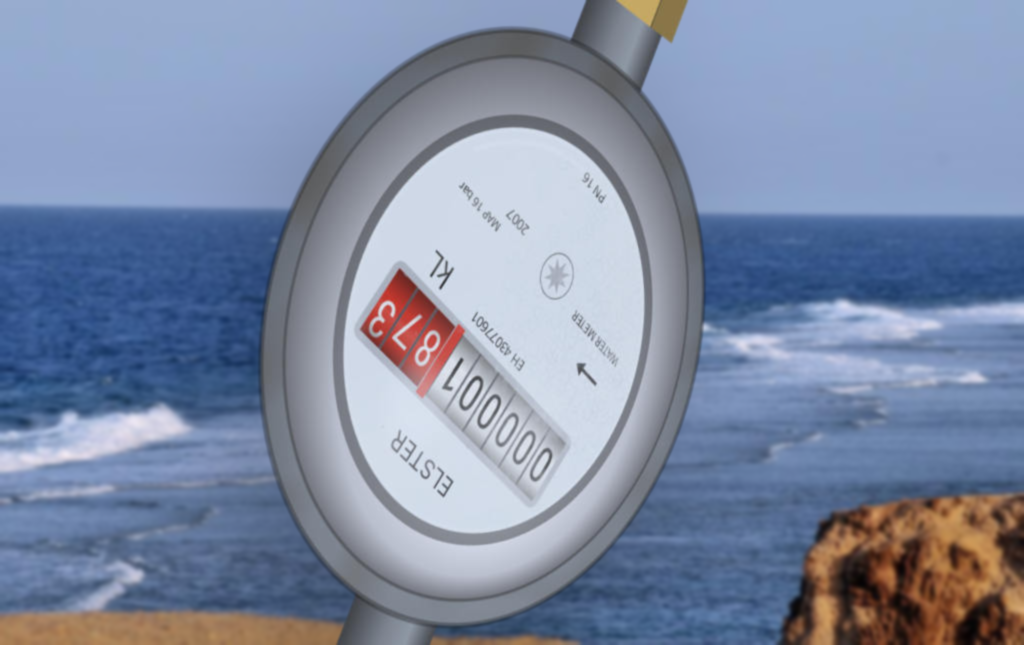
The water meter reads **1.873** kL
